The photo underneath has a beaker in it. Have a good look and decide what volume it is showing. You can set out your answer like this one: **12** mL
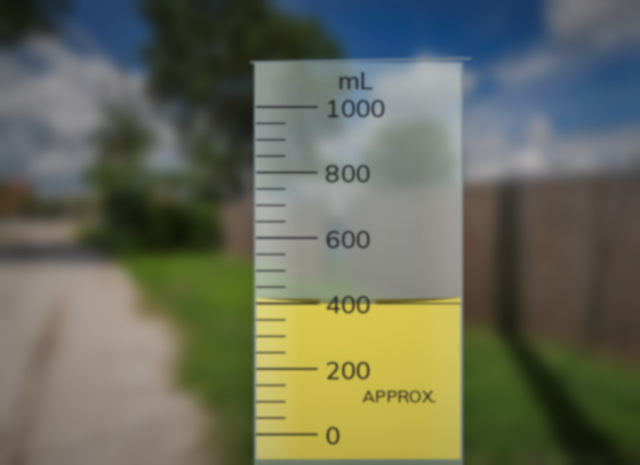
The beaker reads **400** mL
